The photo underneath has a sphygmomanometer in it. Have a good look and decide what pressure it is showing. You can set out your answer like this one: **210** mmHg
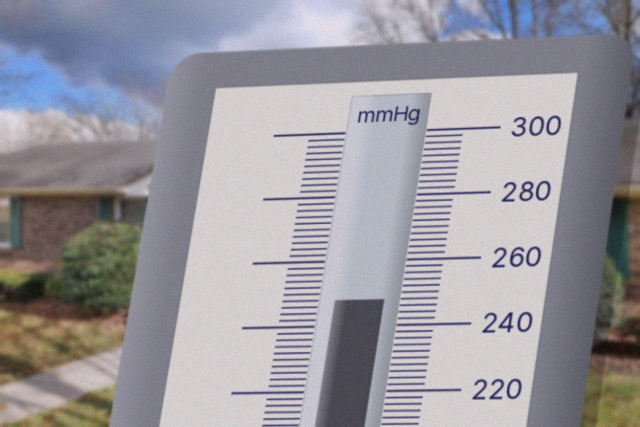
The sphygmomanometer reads **248** mmHg
